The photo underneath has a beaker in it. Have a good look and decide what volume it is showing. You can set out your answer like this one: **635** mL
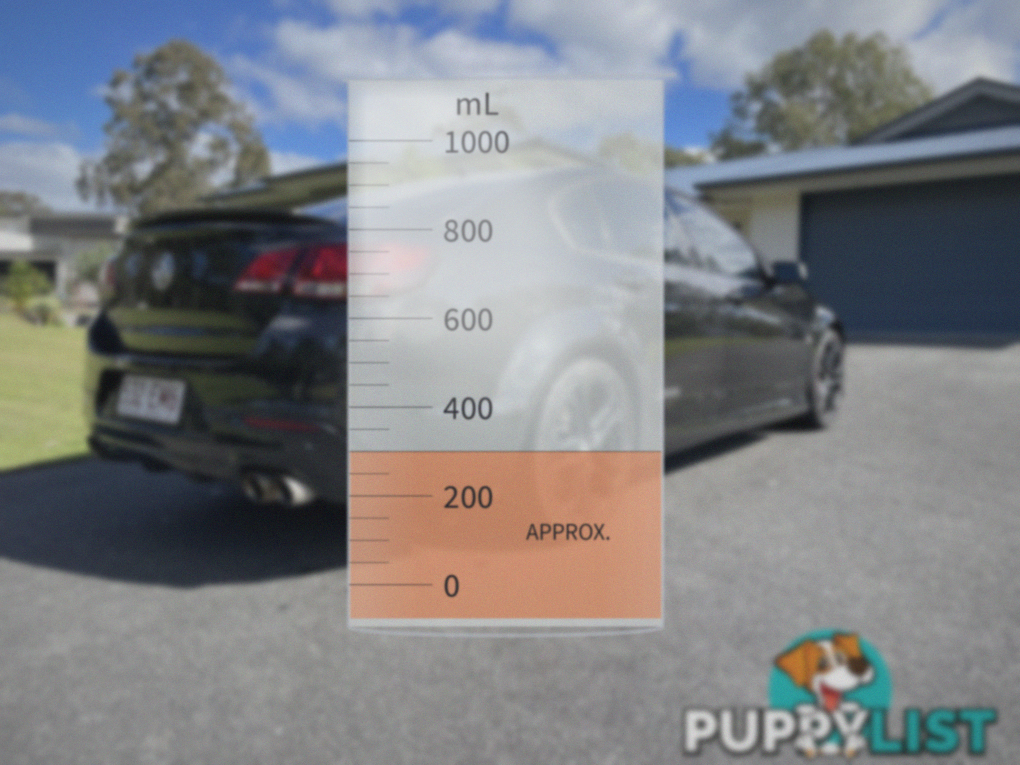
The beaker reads **300** mL
